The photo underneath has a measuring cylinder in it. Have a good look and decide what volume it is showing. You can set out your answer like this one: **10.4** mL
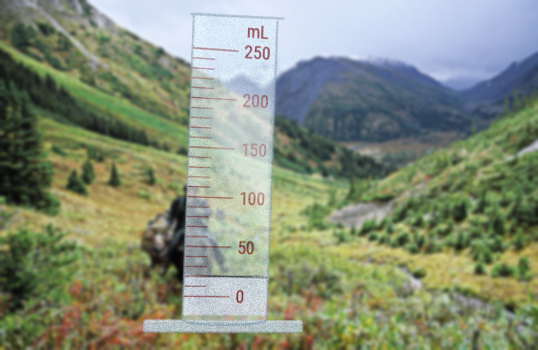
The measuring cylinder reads **20** mL
